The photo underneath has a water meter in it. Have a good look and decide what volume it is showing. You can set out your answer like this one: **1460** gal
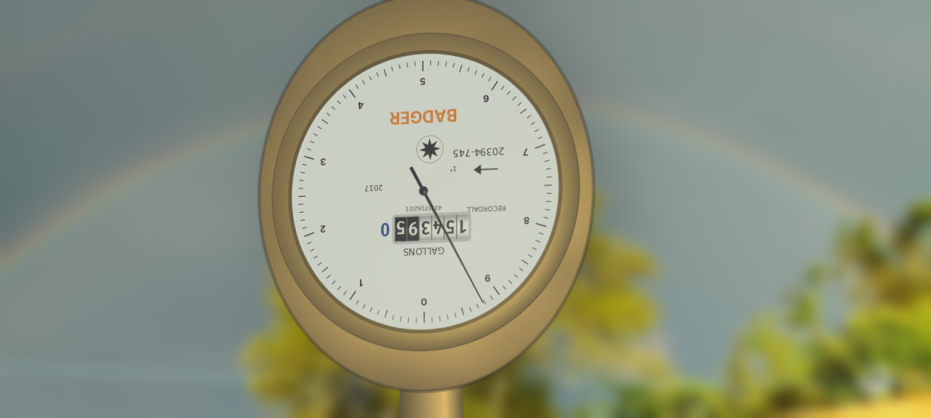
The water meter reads **1543949.2** gal
